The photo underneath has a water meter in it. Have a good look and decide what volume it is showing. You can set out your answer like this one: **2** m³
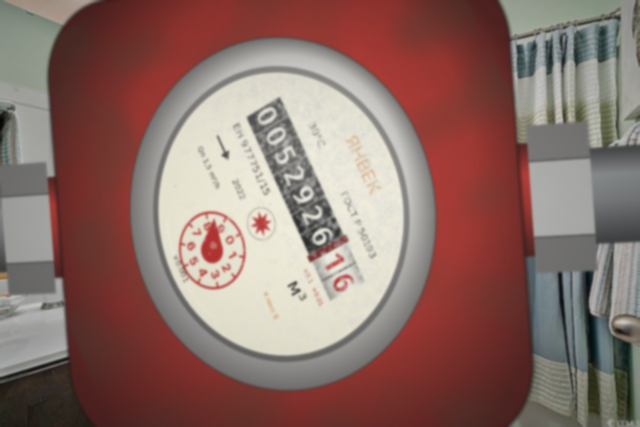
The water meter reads **52926.168** m³
